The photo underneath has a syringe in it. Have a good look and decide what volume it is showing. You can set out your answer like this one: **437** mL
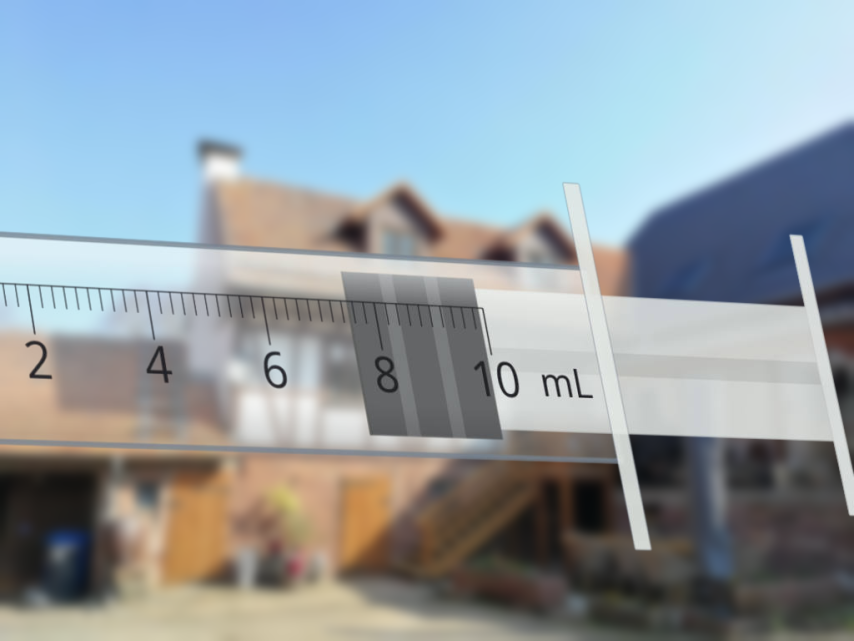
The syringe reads **7.5** mL
